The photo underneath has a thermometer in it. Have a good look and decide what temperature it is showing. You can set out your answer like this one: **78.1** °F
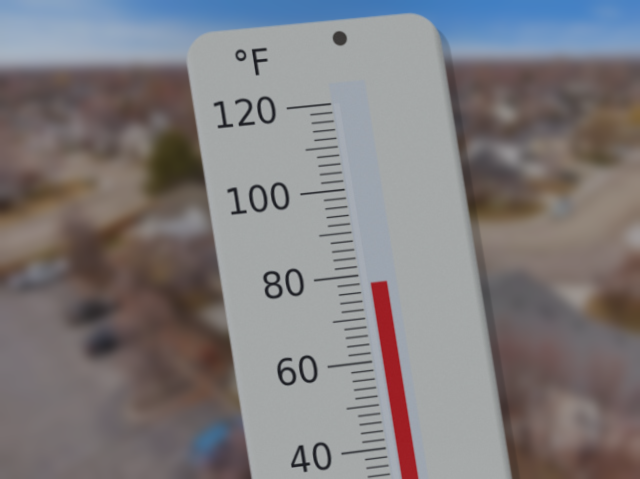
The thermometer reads **78** °F
